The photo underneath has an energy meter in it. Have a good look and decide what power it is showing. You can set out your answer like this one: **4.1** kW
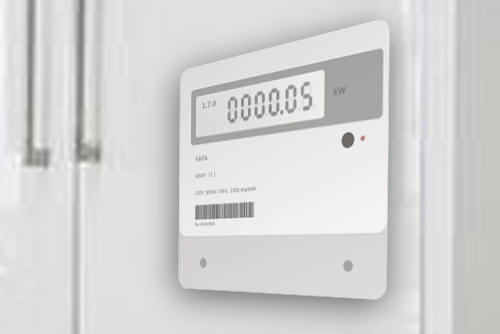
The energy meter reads **0.05** kW
